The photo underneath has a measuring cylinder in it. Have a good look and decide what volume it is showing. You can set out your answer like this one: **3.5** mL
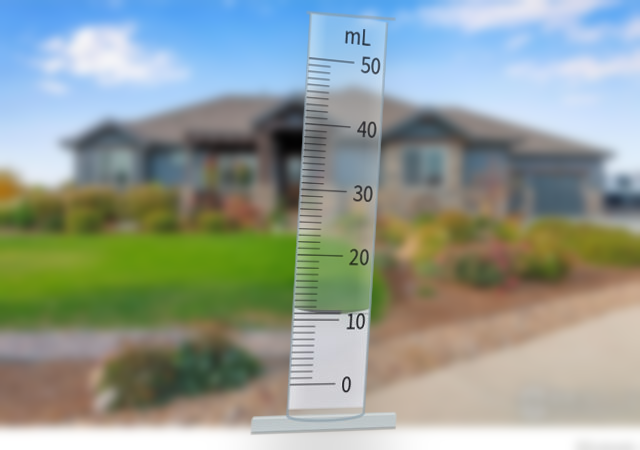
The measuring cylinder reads **11** mL
